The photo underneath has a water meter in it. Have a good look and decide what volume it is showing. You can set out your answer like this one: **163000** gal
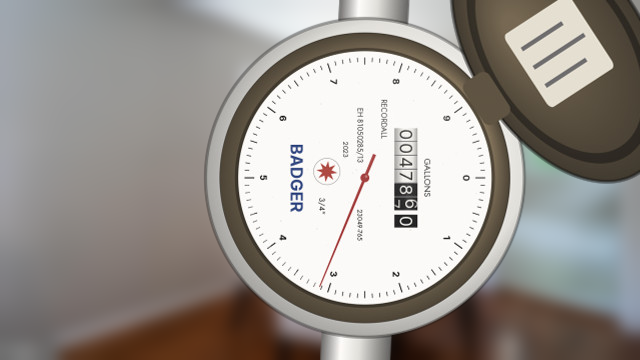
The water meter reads **47863.1** gal
